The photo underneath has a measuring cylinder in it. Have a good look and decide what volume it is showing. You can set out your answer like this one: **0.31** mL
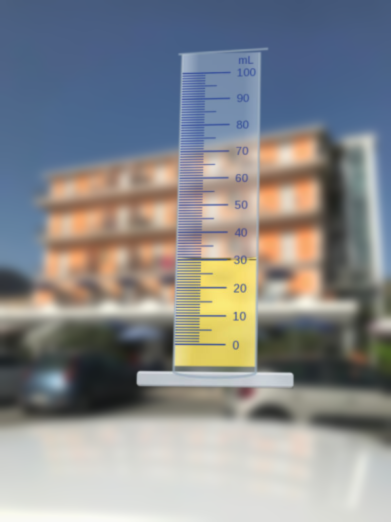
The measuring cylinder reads **30** mL
